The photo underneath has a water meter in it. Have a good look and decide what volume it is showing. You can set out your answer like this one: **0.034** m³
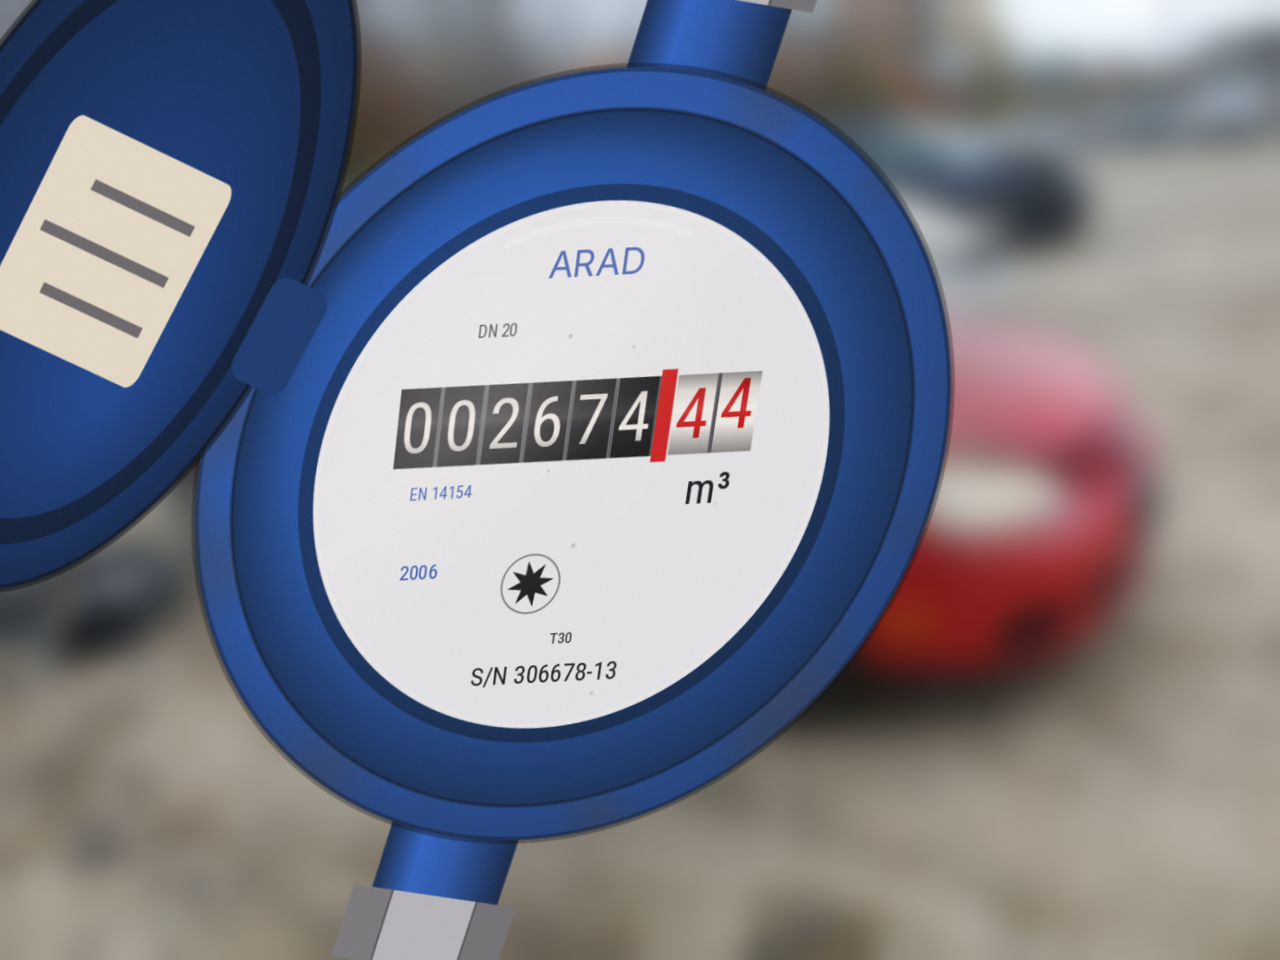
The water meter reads **2674.44** m³
